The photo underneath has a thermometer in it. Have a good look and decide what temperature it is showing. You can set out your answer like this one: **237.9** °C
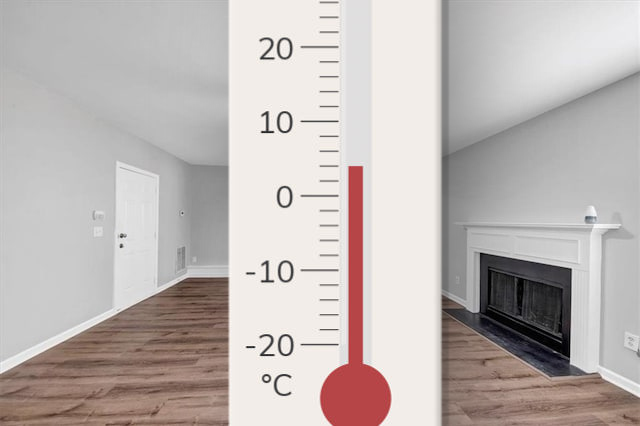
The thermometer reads **4** °C
